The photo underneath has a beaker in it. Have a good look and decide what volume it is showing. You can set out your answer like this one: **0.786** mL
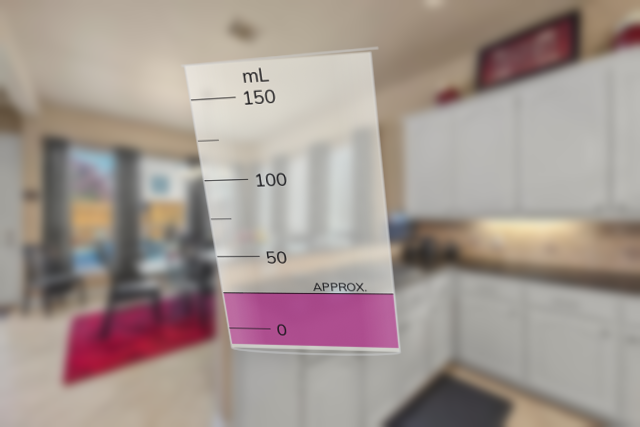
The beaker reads **25** mL
